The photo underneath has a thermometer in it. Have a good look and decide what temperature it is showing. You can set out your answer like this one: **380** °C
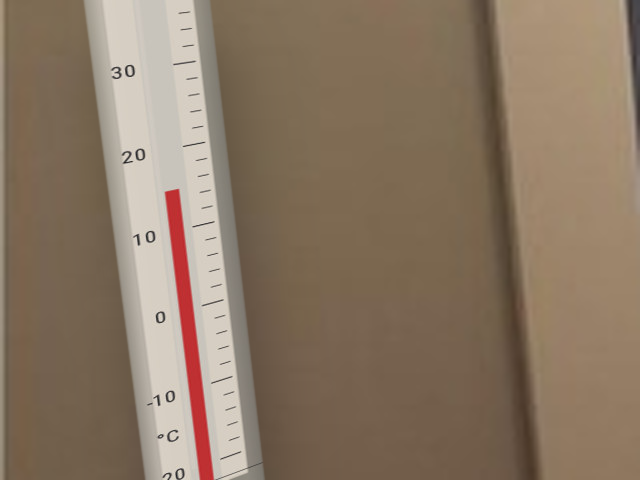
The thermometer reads **15** °C
